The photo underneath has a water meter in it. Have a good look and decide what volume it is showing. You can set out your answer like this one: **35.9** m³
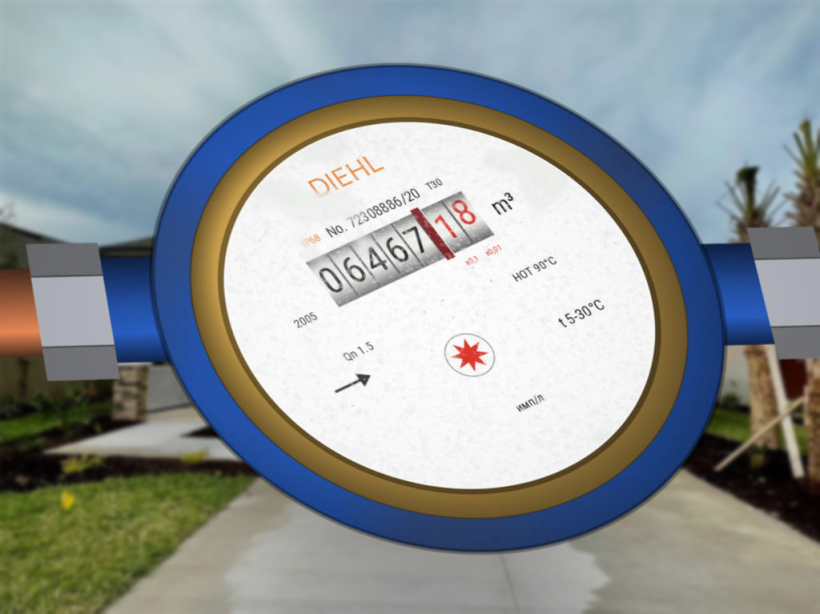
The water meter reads **6467.18** m³
